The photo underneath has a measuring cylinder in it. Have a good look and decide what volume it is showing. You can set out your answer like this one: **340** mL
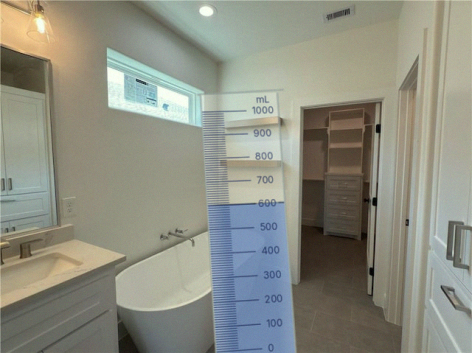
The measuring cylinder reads **600** mL
